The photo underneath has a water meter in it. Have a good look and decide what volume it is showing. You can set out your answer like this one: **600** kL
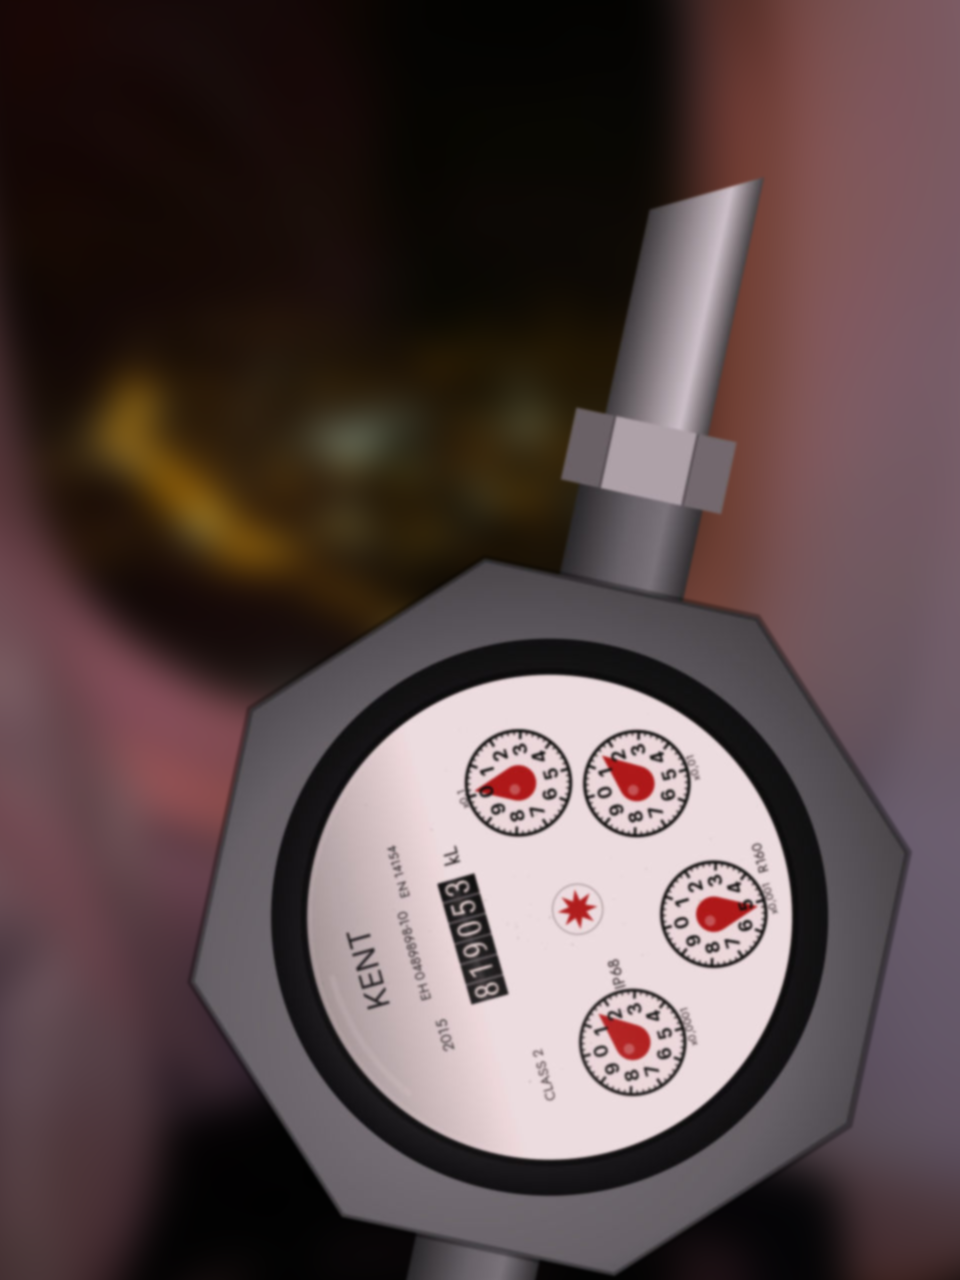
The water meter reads **819053.0151** kL
